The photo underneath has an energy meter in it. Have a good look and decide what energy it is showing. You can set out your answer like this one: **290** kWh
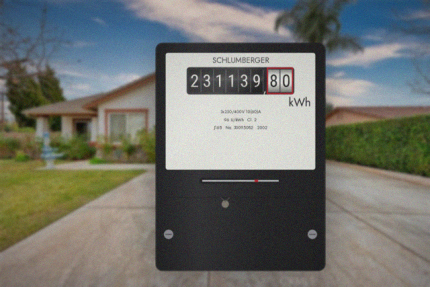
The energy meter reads **231139.80** kWh
